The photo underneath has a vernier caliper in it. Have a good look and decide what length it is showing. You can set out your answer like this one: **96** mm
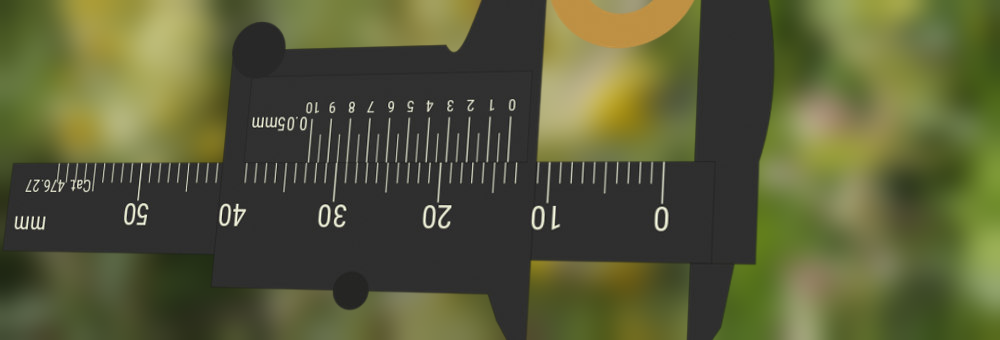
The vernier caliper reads **13.8** mm
